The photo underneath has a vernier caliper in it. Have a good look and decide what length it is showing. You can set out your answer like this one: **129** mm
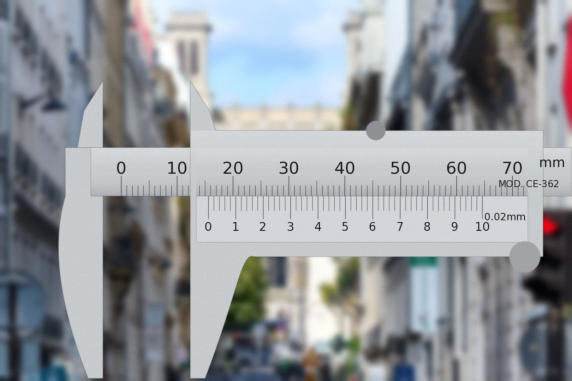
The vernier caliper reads **15.6** mm
